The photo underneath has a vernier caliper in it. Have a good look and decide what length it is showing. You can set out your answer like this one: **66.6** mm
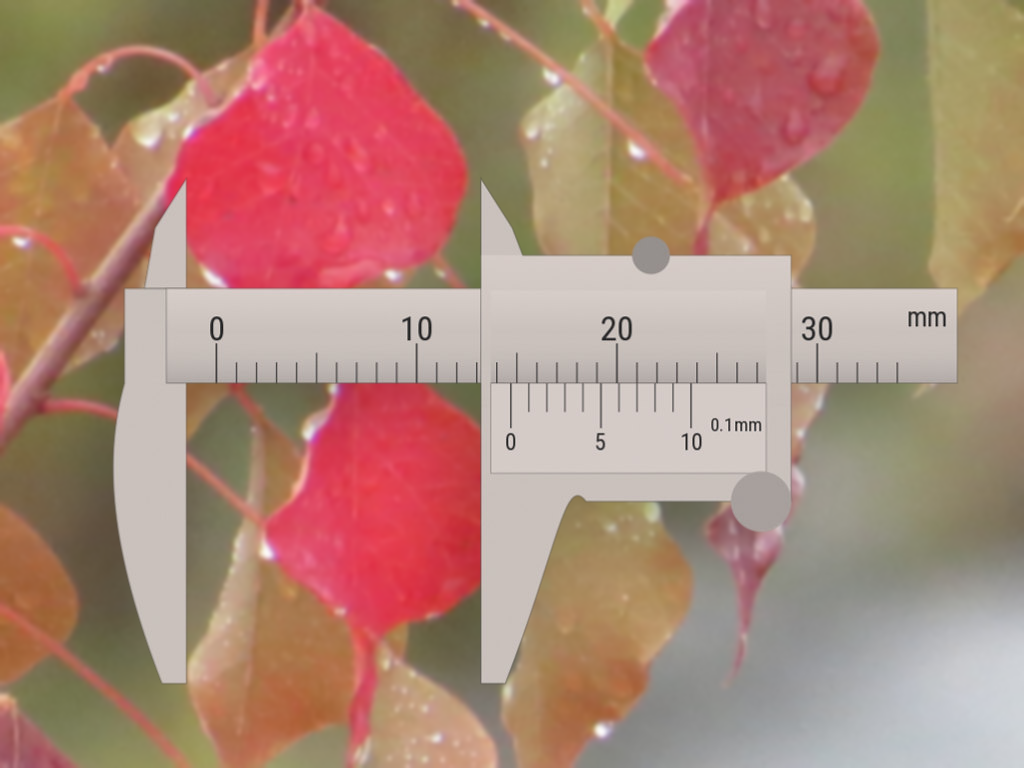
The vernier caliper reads **14.7** mm
